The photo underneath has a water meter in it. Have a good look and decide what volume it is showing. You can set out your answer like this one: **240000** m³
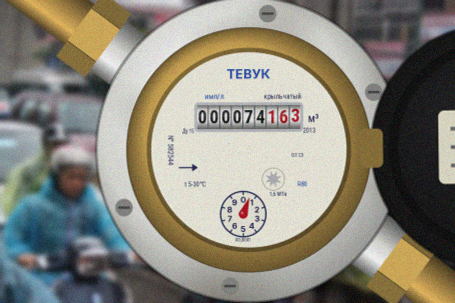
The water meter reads **74.1630** m³
